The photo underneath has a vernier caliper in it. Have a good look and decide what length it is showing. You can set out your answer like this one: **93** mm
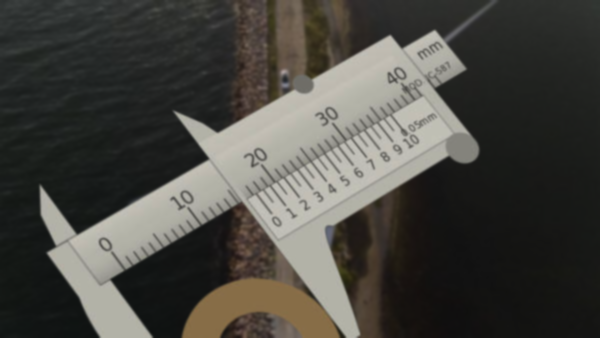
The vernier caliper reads **17.4** mm
